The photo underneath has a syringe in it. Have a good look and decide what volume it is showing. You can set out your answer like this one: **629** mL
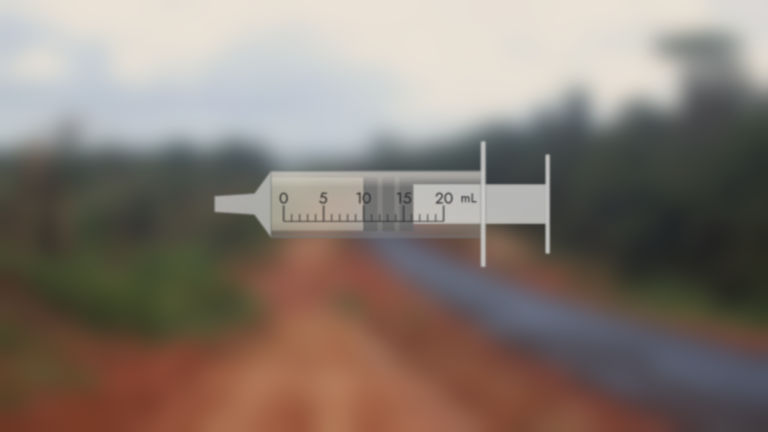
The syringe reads **10** mL
